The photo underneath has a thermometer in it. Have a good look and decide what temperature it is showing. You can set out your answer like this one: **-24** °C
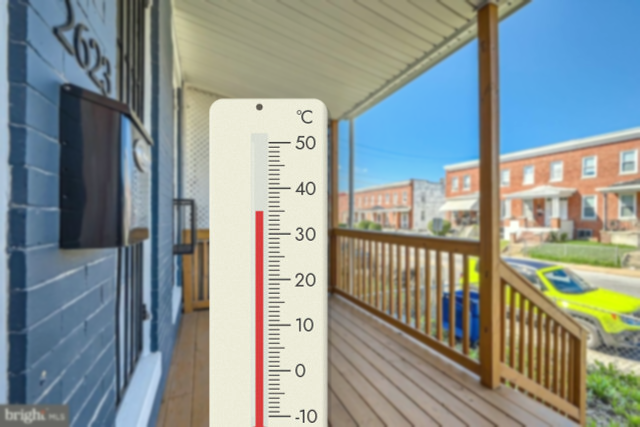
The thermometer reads **35** °C
